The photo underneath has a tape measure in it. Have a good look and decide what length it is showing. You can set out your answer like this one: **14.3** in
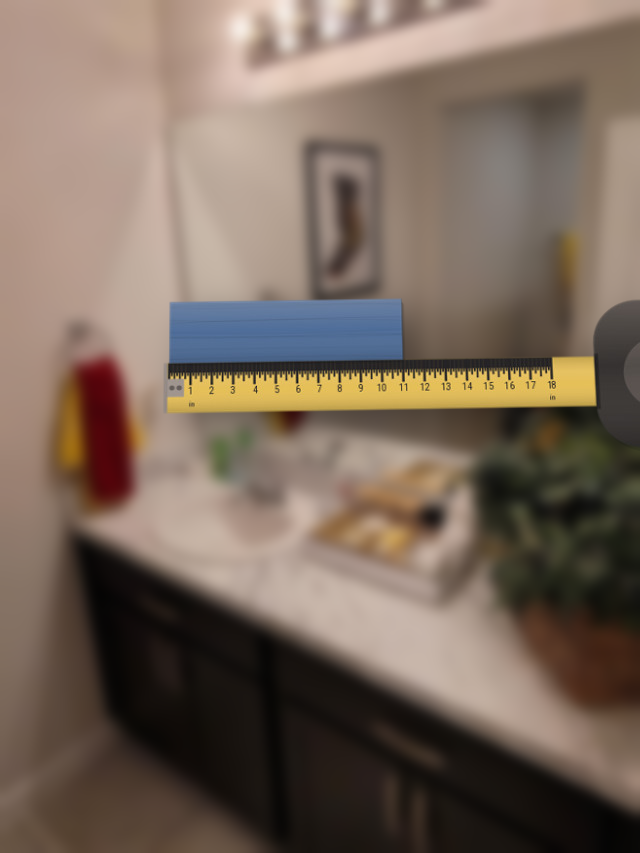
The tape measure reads **11** in
